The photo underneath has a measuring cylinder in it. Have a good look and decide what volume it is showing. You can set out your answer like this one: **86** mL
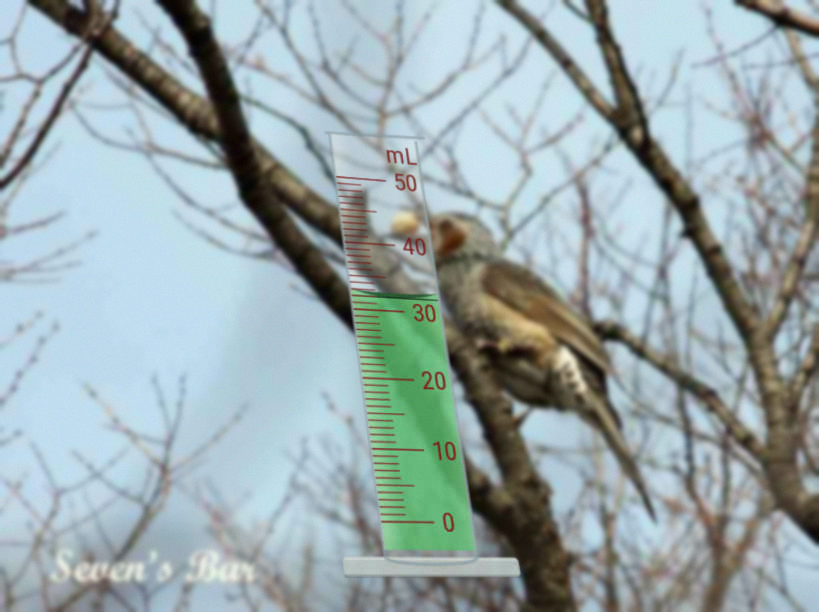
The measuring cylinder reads **32** mL
